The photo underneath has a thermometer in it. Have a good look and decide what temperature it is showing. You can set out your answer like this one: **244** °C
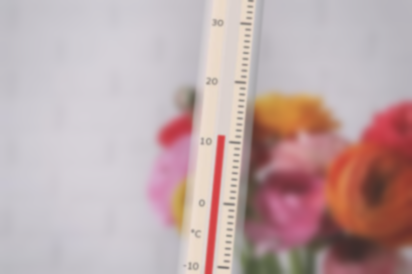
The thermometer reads **11** °C
